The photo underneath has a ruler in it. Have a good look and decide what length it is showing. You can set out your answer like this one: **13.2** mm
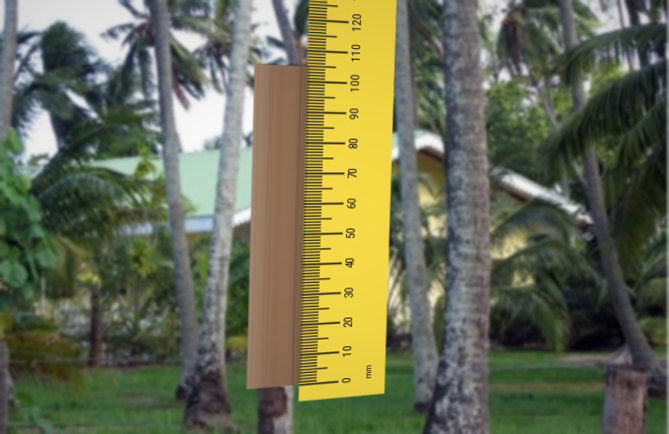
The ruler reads **105** mm
